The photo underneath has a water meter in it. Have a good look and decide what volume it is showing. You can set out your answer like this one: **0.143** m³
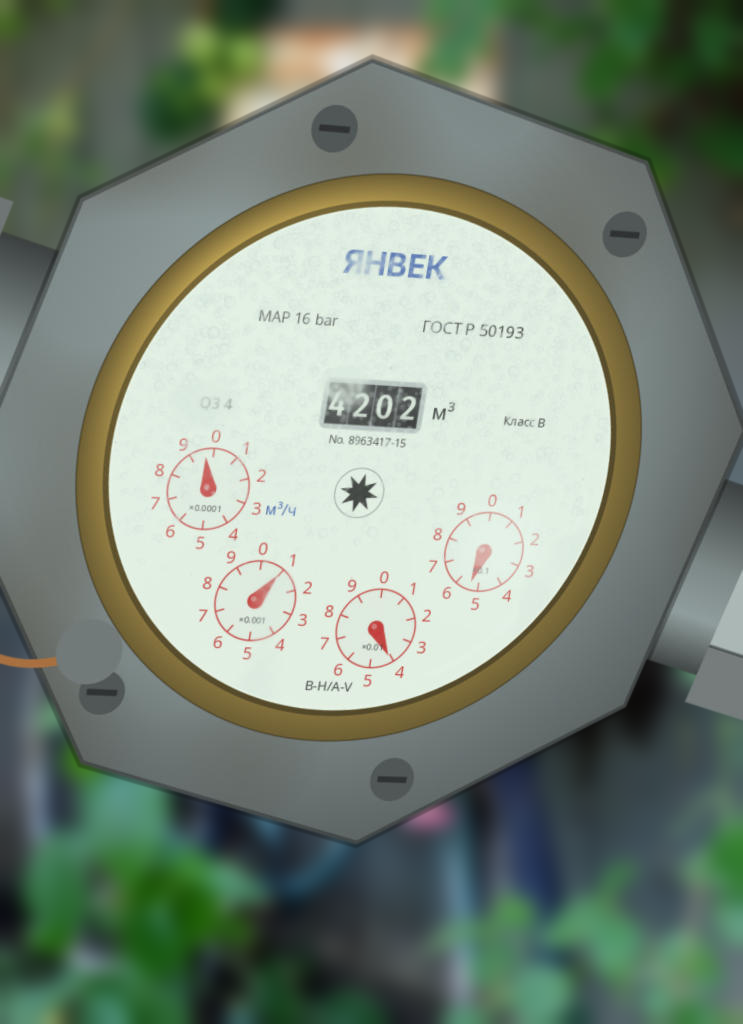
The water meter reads **4202.5409** m³
